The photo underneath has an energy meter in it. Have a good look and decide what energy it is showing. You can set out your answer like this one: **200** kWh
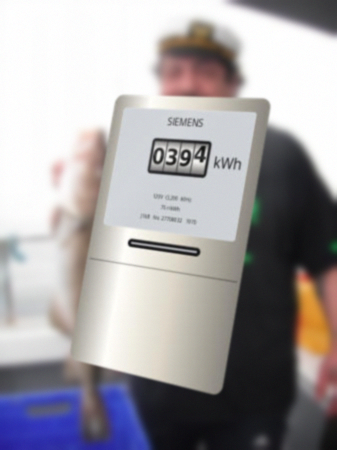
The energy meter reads **394** kWh
